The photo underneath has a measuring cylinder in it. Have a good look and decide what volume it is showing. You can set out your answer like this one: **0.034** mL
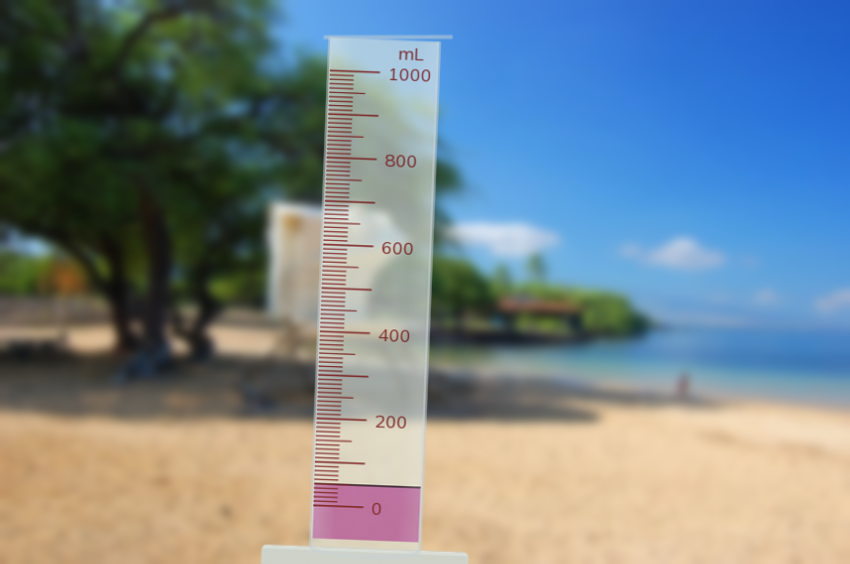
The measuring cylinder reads **50** mL
